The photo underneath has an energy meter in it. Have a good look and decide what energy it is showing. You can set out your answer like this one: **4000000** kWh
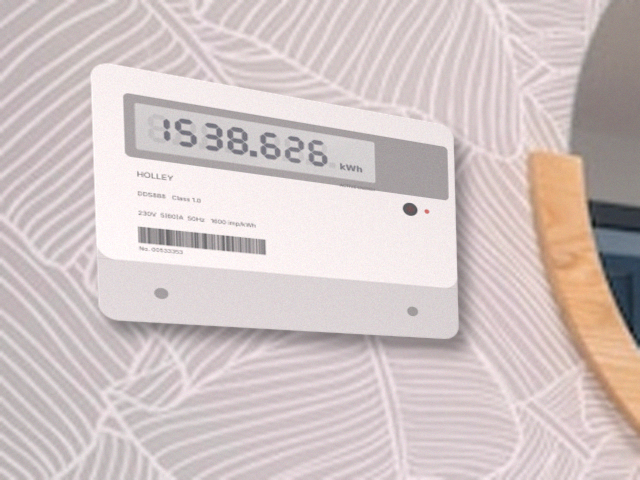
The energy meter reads **1538.626** kWh
